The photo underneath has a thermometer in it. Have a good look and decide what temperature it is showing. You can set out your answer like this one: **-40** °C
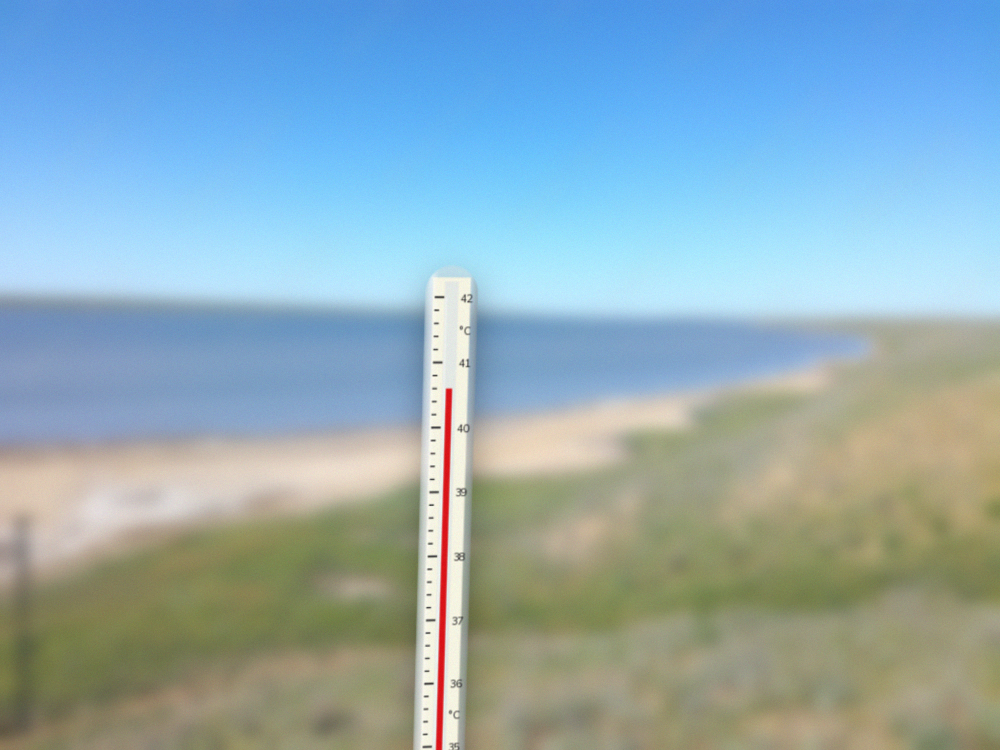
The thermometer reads **40.6** °C
